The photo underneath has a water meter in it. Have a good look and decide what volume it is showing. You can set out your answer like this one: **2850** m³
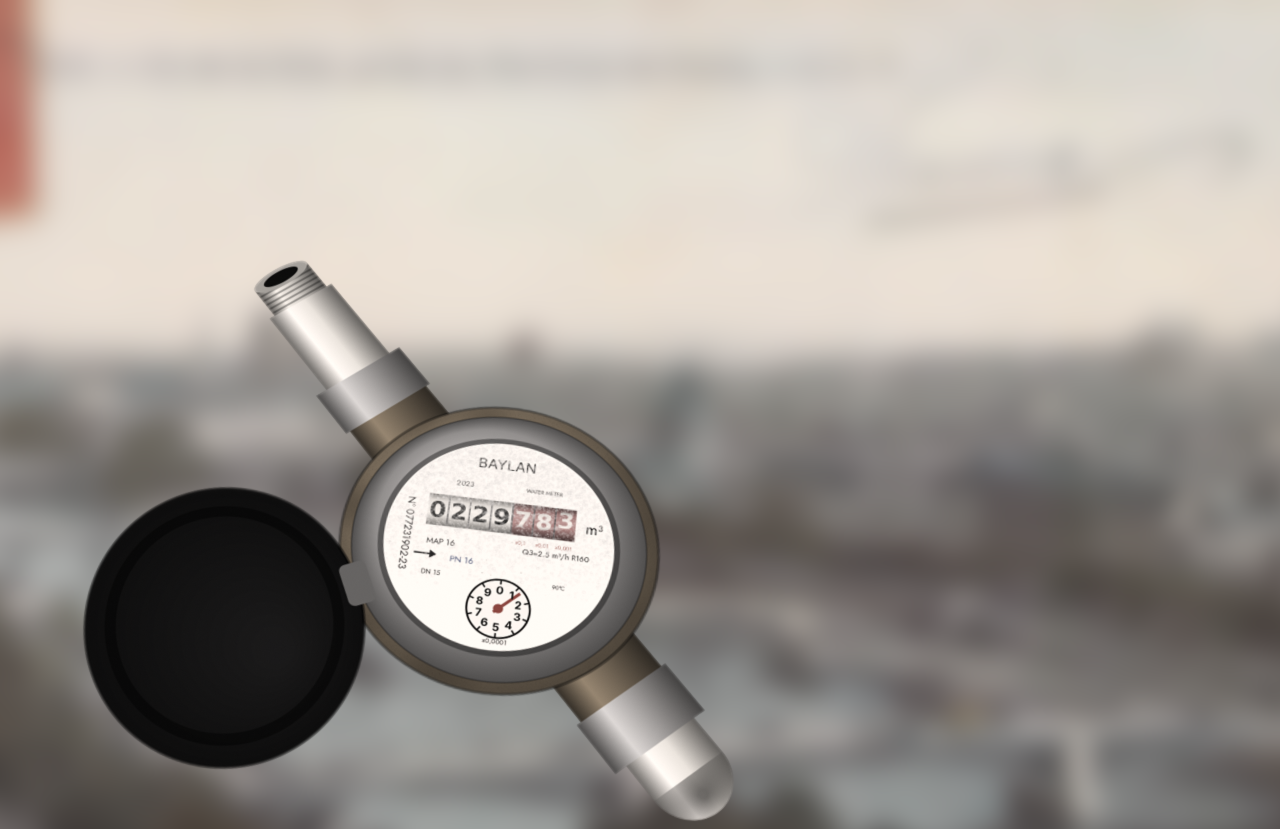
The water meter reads **229.7831** m³
